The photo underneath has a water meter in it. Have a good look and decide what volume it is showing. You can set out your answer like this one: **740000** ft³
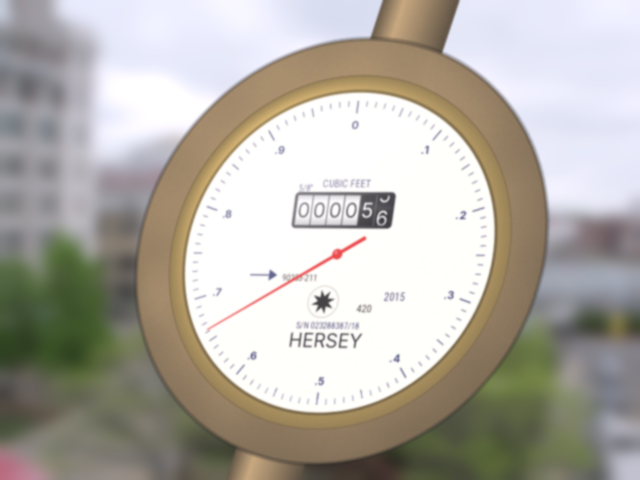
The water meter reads **55.66** ft³
